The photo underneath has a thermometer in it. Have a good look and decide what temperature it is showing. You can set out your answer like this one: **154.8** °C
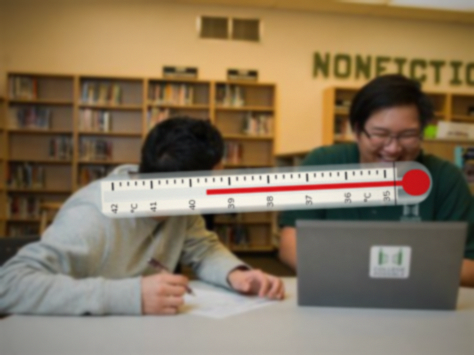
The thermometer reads **39.6** °C
